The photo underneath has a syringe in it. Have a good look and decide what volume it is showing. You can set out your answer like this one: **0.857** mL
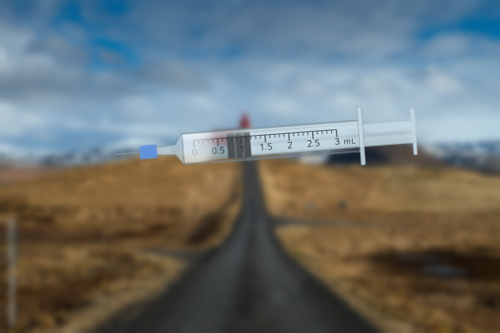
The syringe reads **0.7** mL
